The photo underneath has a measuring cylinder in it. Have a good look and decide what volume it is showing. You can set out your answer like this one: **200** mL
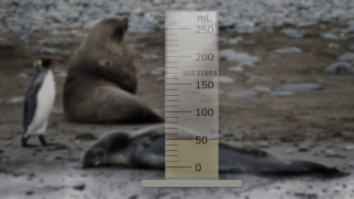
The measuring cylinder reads **50** mL
